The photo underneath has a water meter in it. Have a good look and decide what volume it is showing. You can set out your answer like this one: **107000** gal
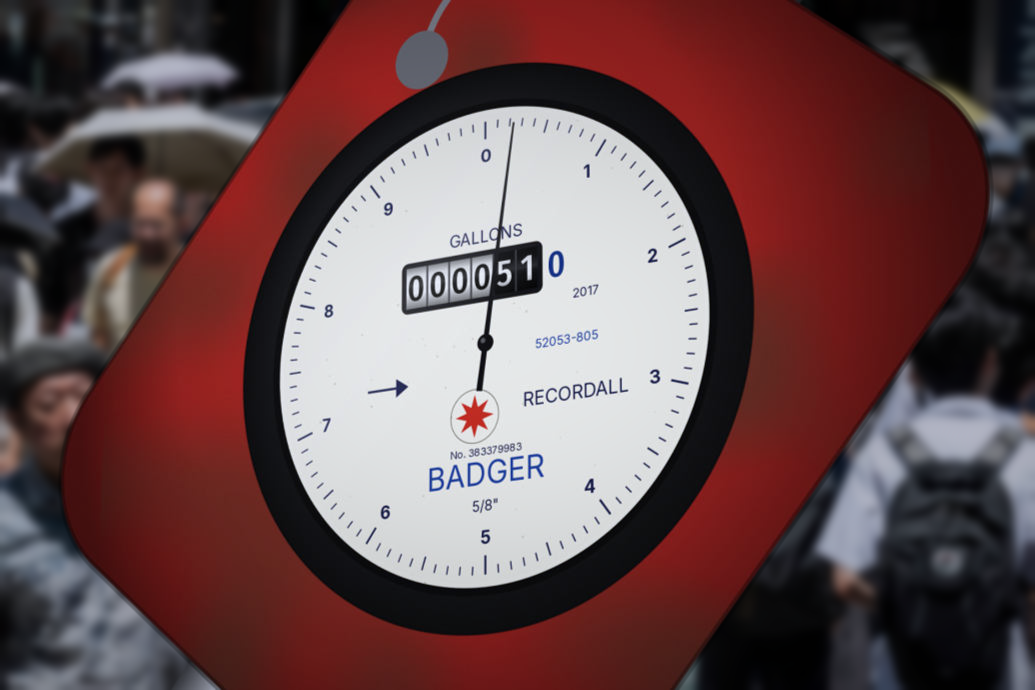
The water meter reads **510.2** gal
